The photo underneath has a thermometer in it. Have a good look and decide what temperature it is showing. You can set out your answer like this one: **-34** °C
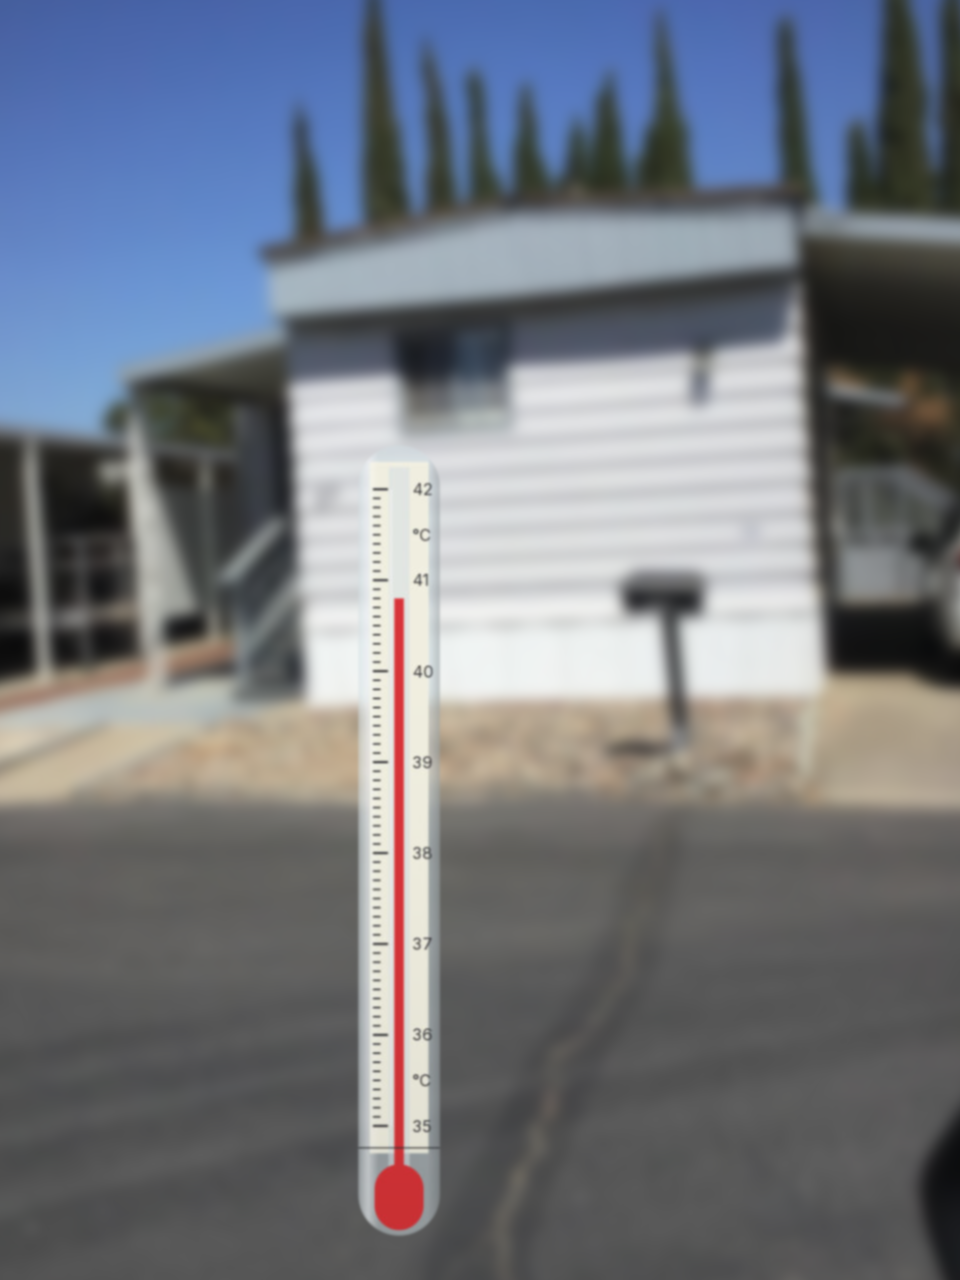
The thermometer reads **40.8** °C
